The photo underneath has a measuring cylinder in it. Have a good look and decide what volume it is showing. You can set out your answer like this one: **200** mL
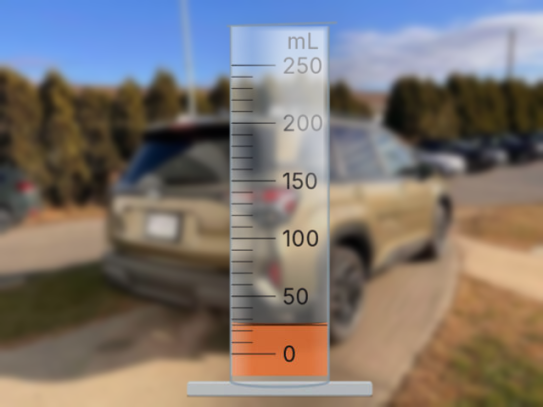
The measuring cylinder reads **25** mL
